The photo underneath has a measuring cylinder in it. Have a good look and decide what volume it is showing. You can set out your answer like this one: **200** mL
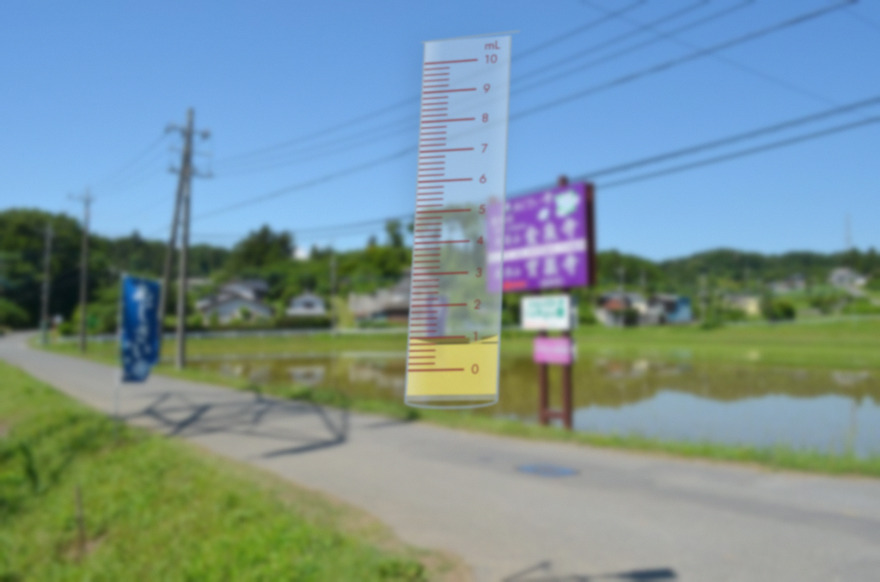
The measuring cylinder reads **0.8** mL
